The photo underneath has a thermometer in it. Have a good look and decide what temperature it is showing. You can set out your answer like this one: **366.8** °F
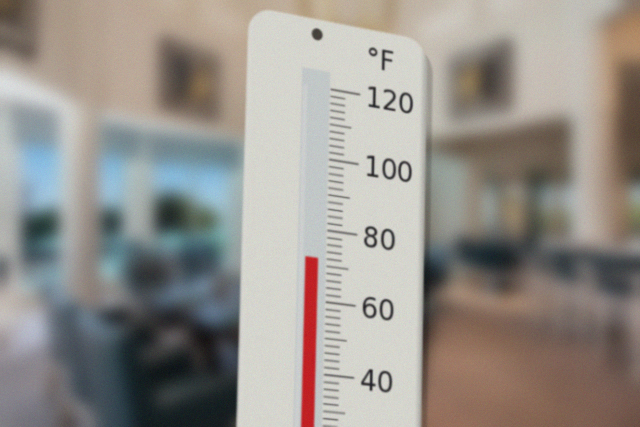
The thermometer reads **72** °F
